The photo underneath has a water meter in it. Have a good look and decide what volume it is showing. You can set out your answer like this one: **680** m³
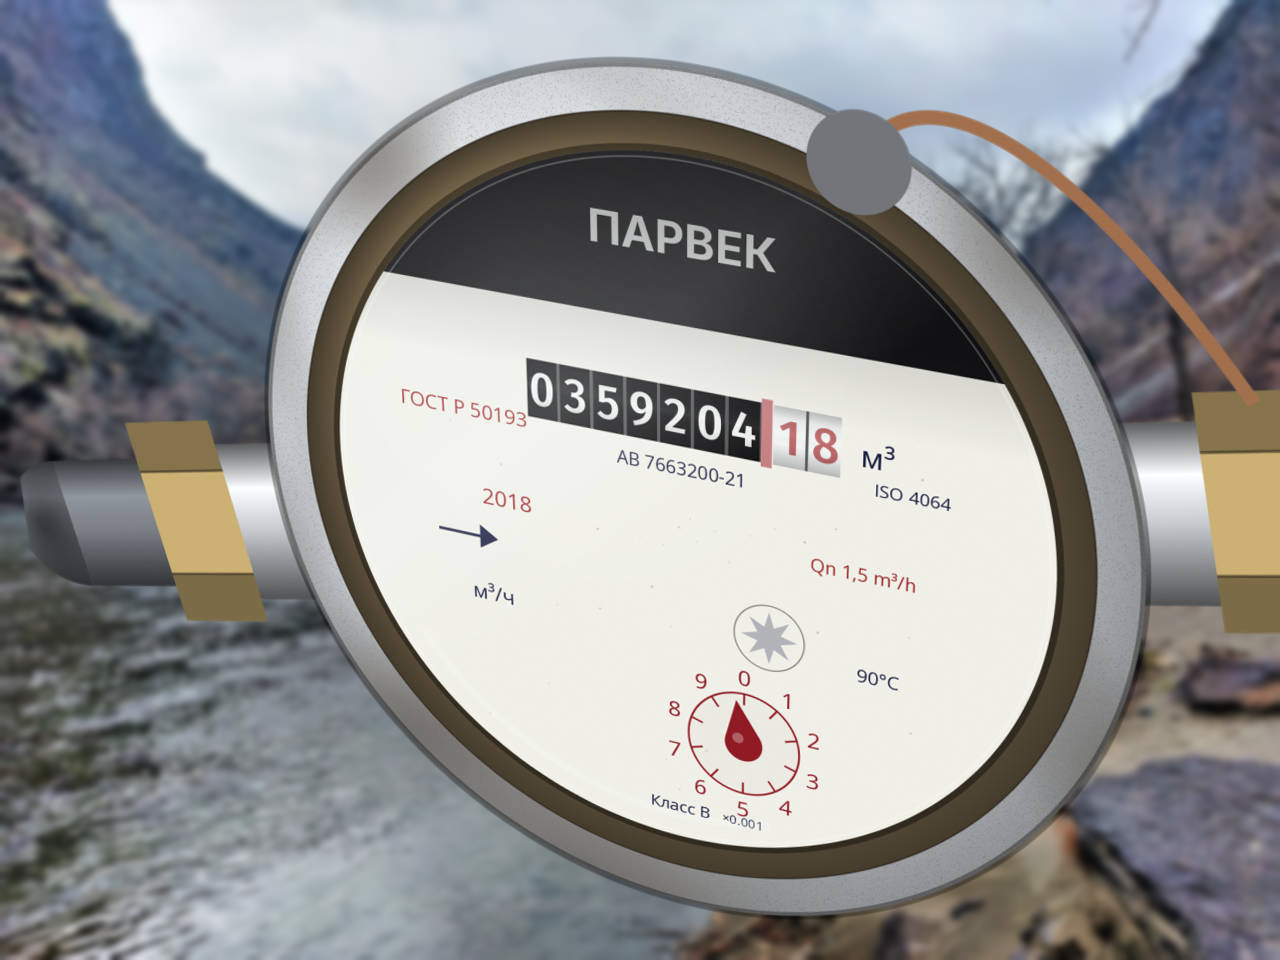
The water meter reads **359204.179** m³
